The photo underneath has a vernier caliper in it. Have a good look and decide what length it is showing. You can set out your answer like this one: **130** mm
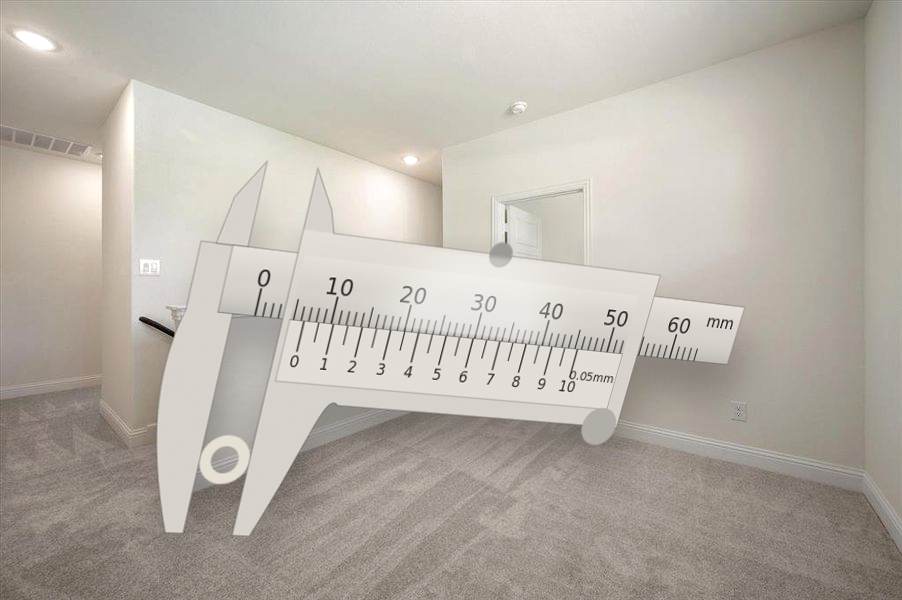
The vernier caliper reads **6.4** mm
